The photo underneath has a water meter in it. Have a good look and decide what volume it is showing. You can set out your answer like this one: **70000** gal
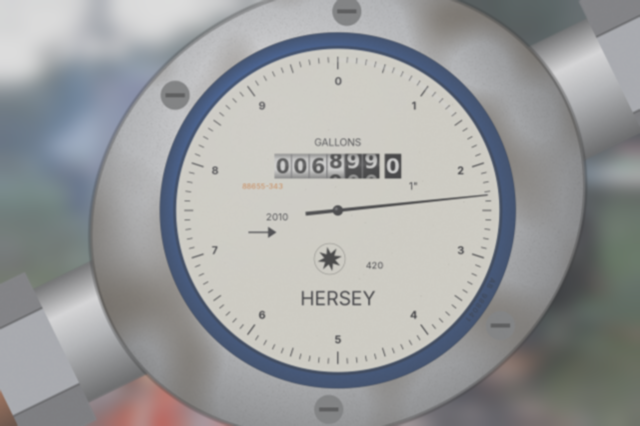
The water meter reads **68992.3** gal
